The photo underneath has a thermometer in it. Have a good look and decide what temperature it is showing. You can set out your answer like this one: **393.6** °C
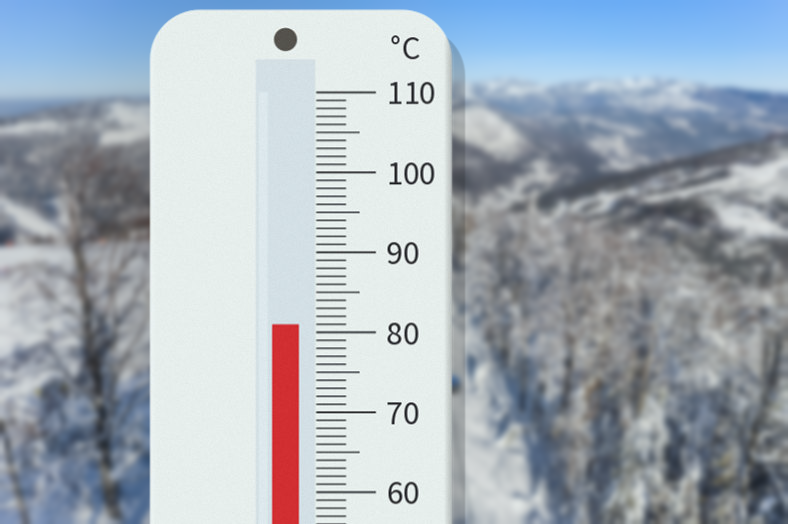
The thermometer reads **81** °C
